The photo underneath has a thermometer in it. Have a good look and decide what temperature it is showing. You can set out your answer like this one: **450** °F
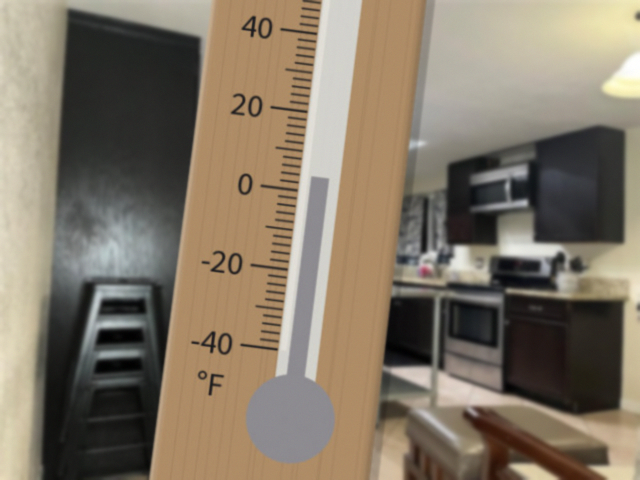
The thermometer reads **4** °F
